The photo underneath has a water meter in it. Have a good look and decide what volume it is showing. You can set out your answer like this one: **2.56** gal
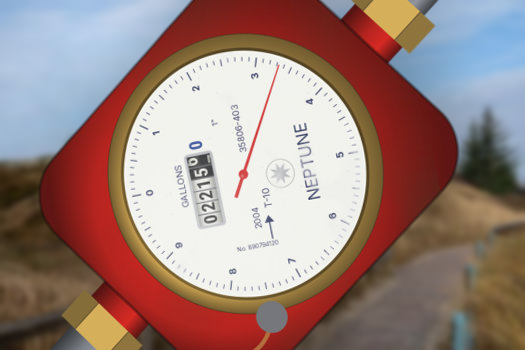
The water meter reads **221563.3** gal
